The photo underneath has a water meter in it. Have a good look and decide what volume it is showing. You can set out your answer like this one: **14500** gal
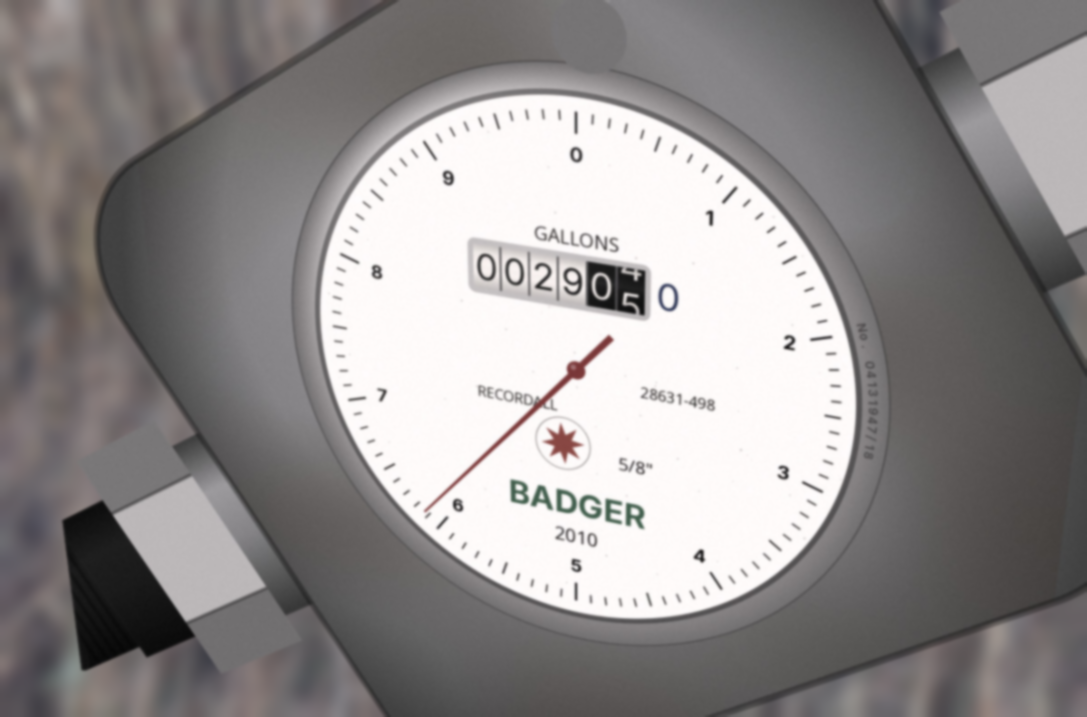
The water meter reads **29046.1** gal
